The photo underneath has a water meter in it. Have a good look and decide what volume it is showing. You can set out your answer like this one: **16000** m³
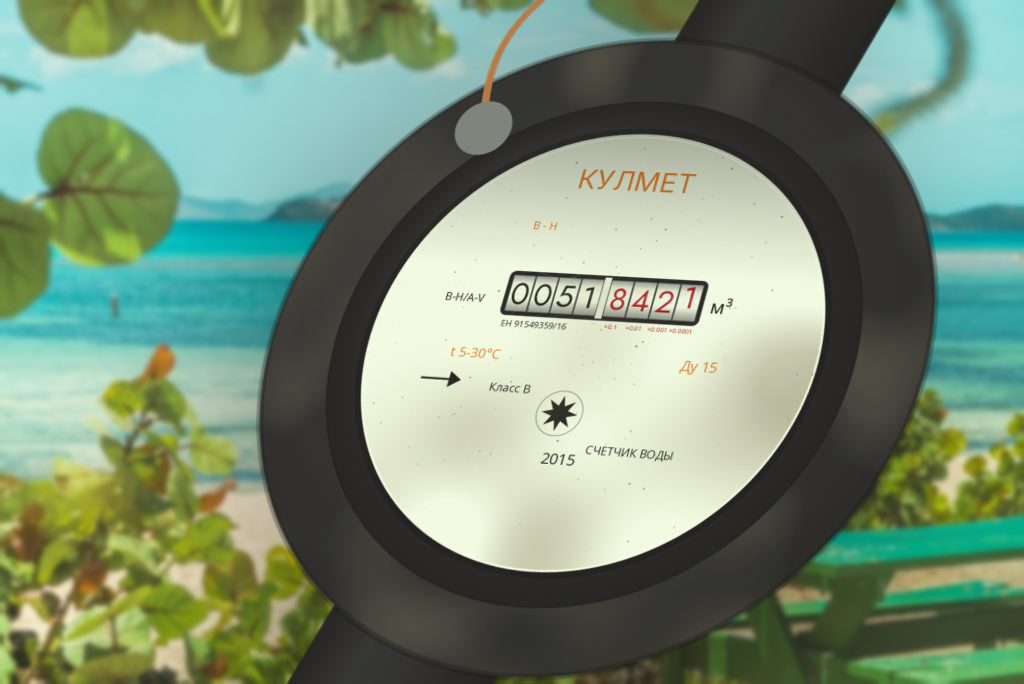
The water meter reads **51.8421** m³
